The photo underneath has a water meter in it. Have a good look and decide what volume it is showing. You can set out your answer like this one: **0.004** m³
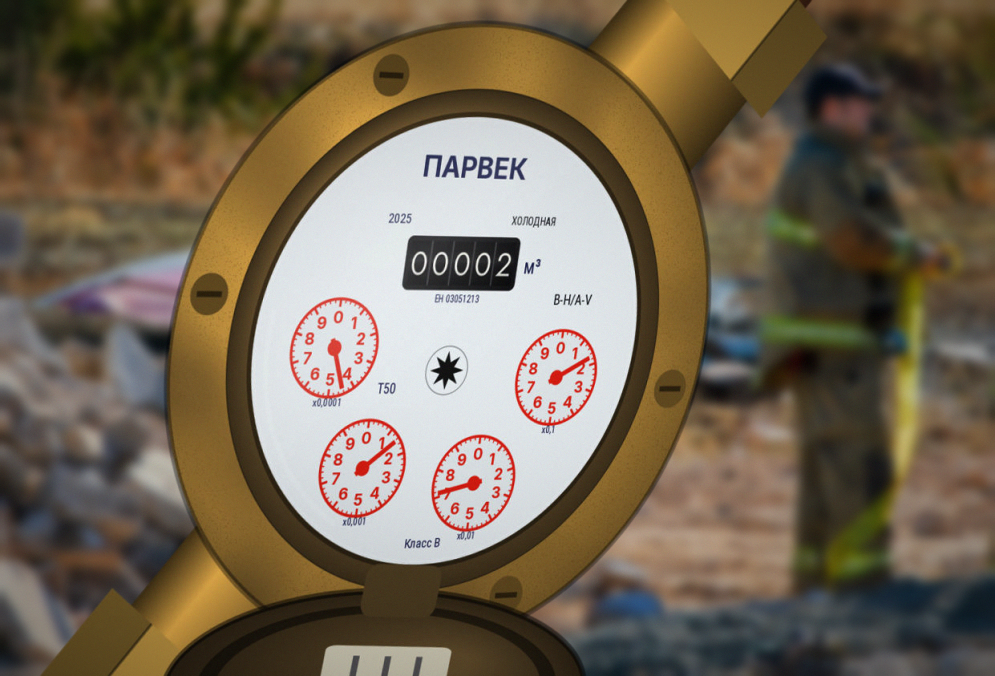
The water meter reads **2.1714** m³
